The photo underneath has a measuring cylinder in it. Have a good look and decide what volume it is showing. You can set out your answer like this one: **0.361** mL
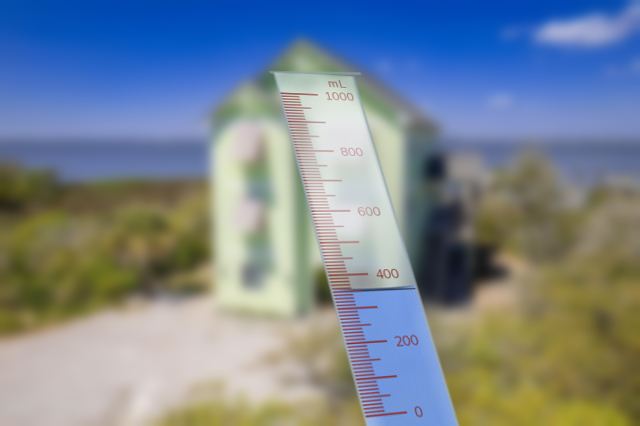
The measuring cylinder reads **350** mL
